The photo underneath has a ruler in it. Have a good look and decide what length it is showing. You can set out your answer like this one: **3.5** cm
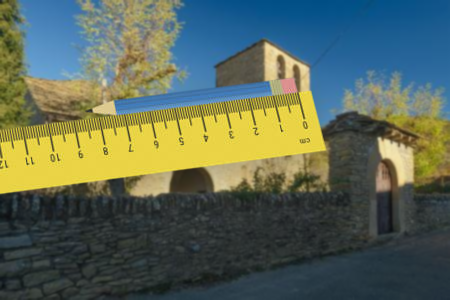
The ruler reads **8.5** cm
